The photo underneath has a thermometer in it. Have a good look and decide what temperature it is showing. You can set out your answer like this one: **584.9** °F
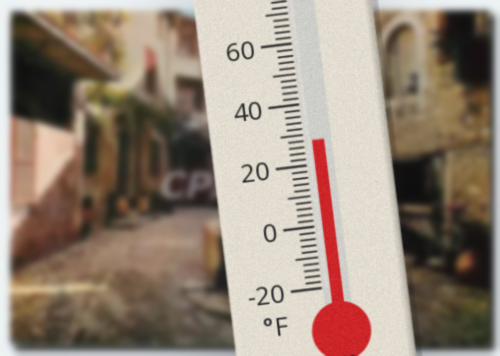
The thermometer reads **28** °F
